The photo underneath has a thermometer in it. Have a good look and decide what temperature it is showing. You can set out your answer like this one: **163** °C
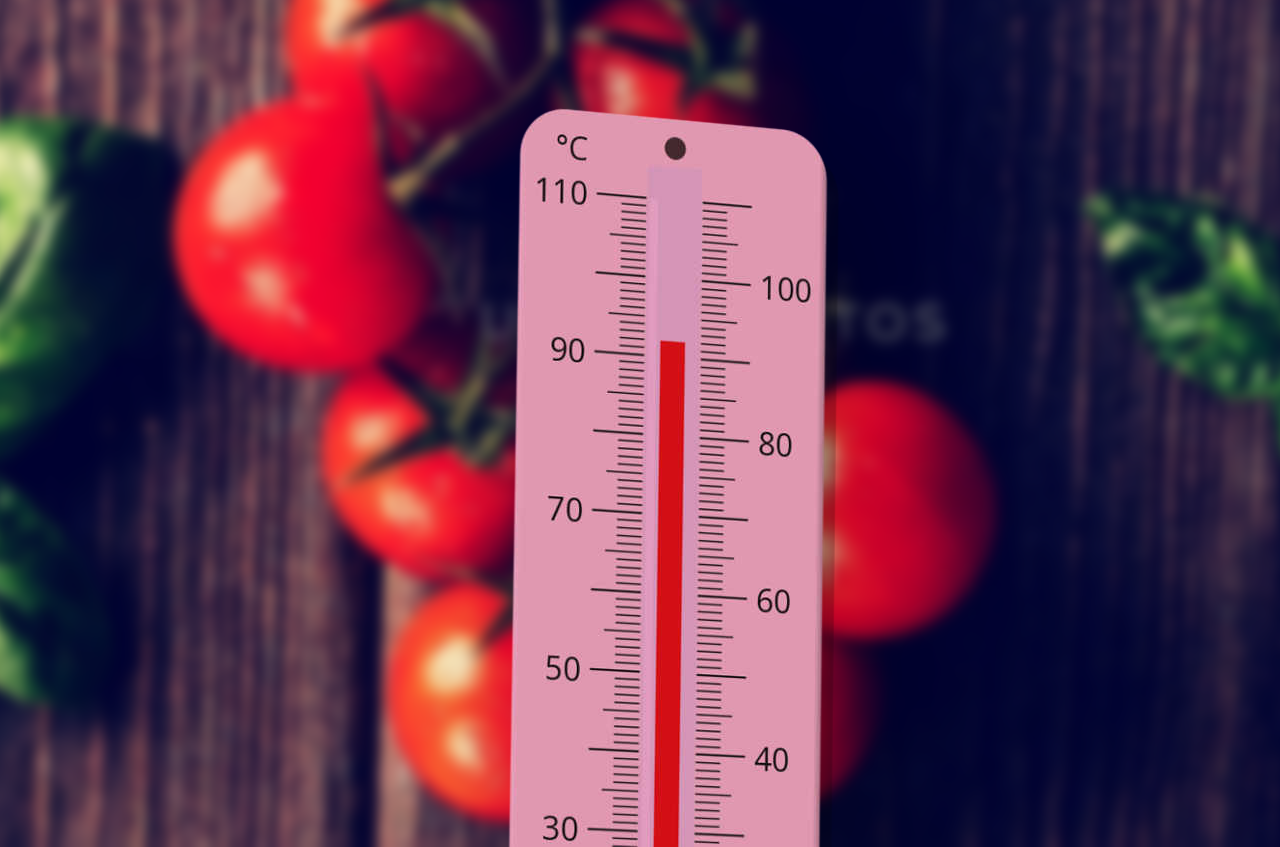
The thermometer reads **92** °C
